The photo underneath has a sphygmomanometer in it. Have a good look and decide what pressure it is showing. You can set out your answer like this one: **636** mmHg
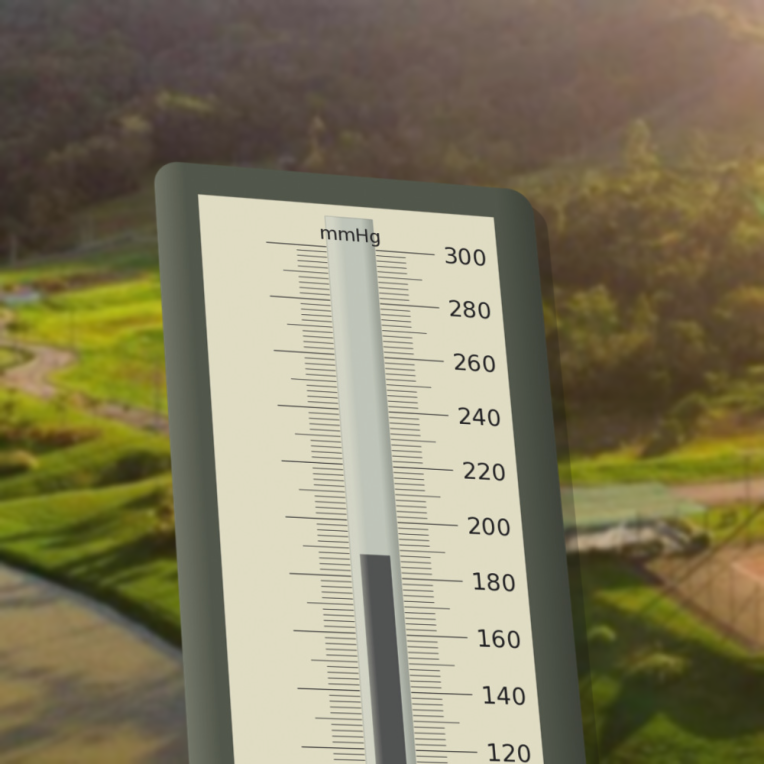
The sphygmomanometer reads **188** mmHg
